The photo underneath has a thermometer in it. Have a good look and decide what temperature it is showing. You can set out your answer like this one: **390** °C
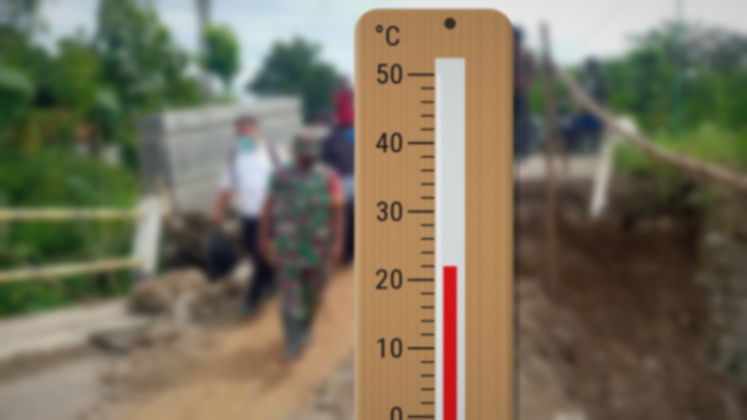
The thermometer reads **22** °C
